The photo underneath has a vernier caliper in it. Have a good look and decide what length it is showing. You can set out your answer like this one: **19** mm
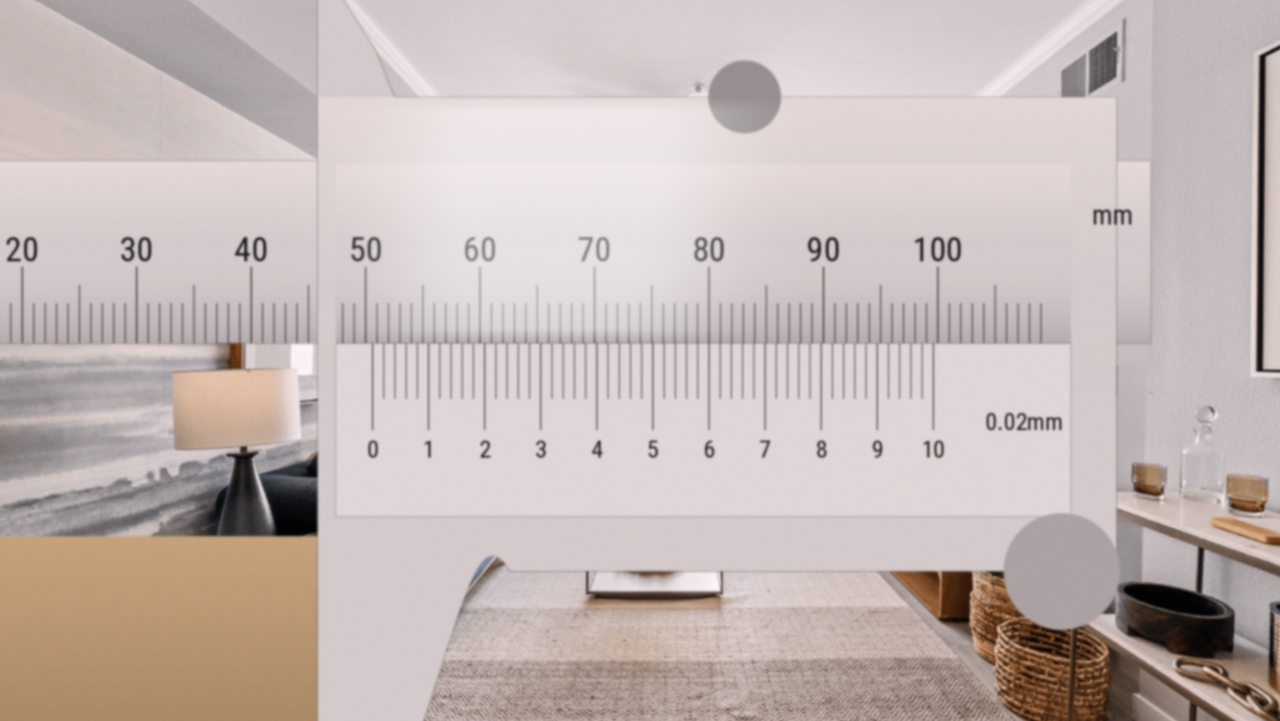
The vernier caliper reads **50.6** mm
